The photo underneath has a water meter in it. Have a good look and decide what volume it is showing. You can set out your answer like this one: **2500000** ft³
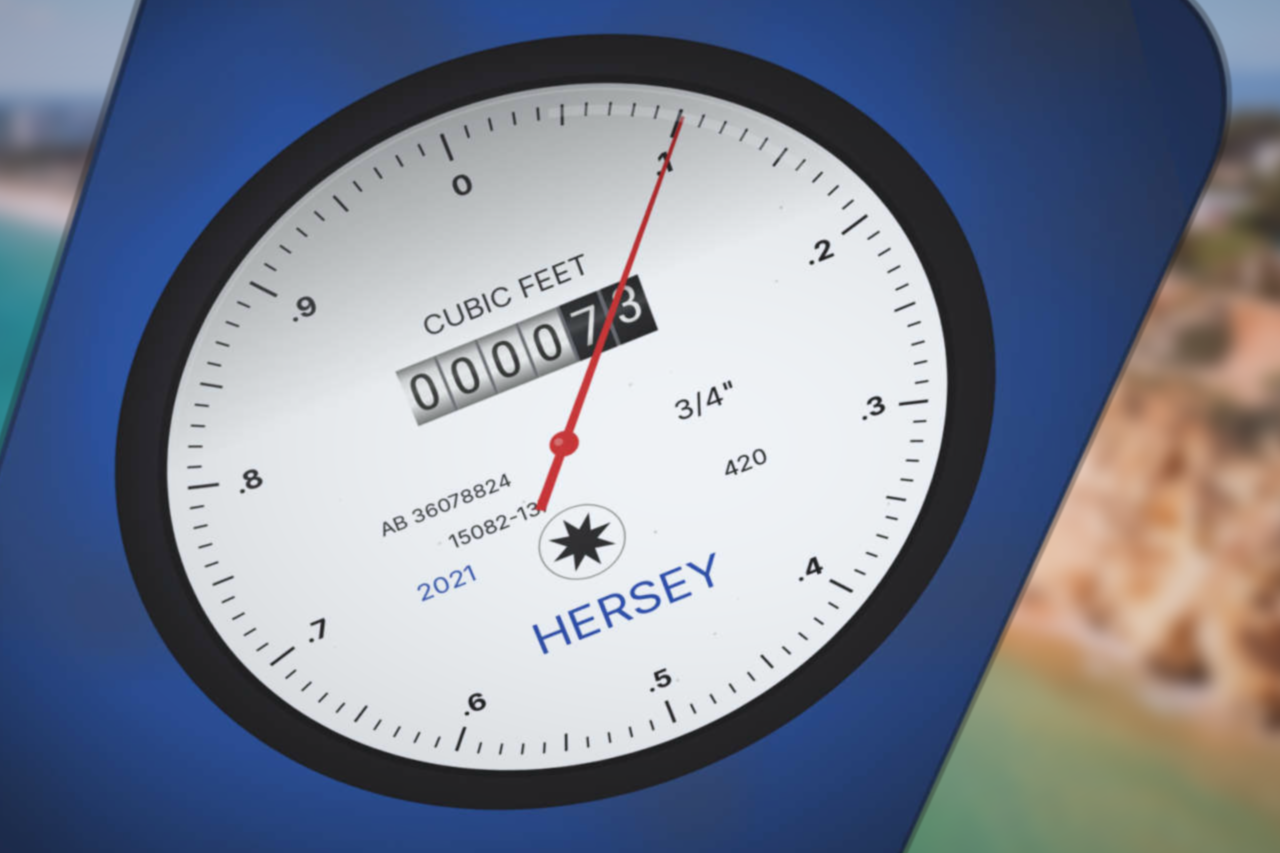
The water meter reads **73.10** ft³
